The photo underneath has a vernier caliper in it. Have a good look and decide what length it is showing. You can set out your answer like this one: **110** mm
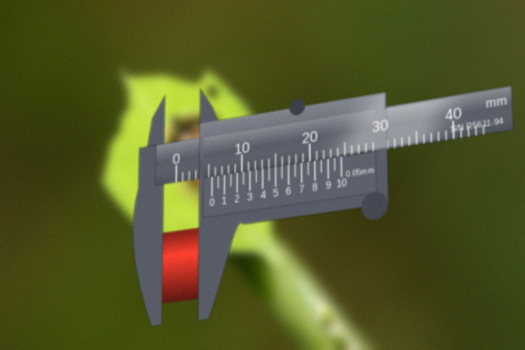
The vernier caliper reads **5.5** mm
